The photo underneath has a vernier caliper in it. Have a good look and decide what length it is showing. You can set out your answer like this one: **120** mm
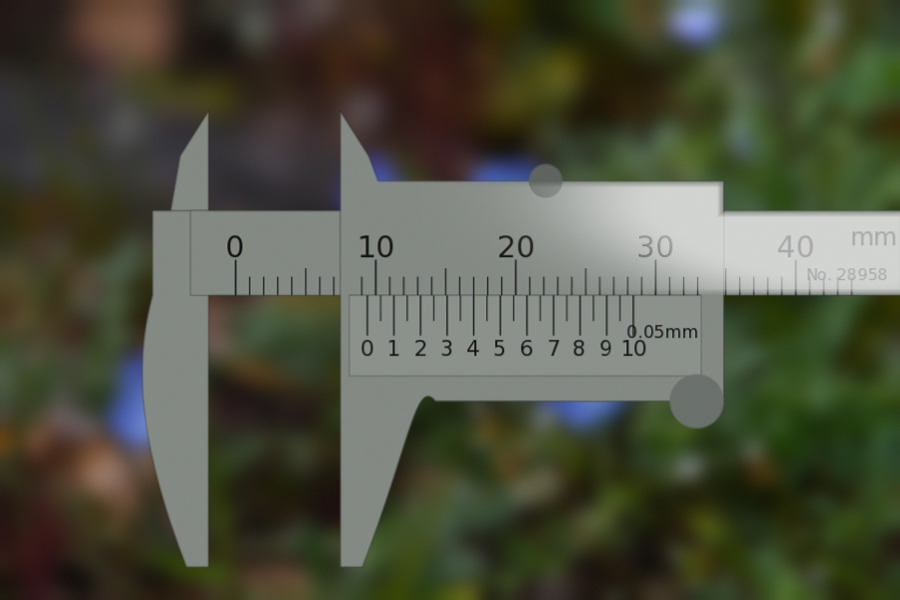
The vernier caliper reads **9.4** mm
